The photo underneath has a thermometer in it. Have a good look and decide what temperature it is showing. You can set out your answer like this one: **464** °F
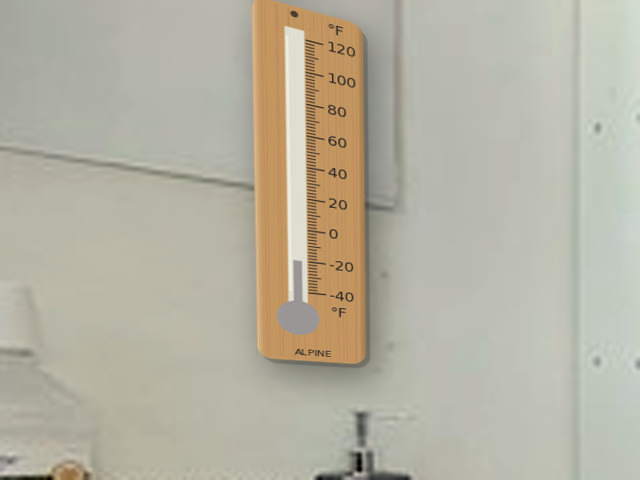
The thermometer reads **-20** °F
